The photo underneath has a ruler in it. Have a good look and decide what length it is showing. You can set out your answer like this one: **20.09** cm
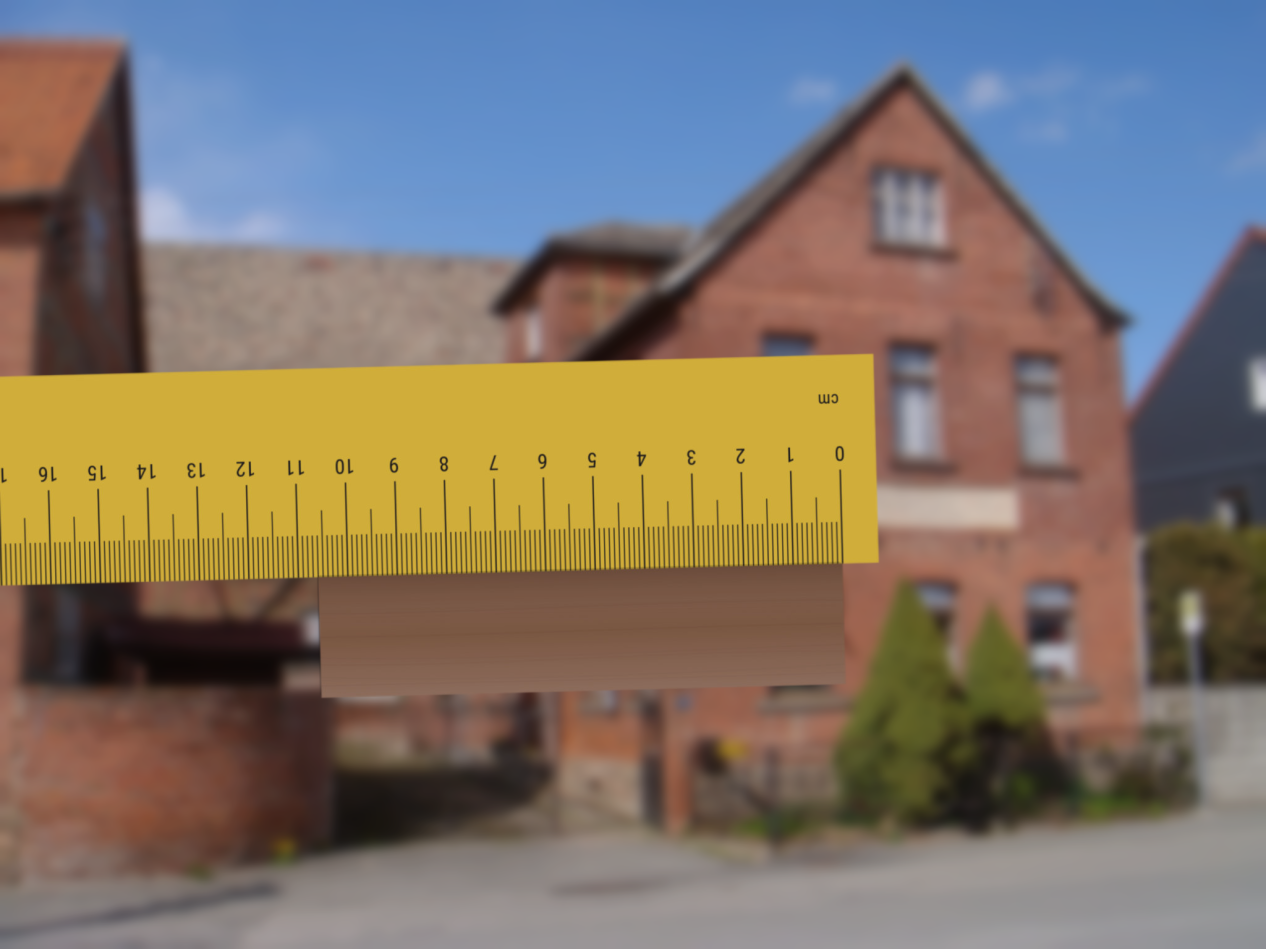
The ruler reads **10.6** cm
